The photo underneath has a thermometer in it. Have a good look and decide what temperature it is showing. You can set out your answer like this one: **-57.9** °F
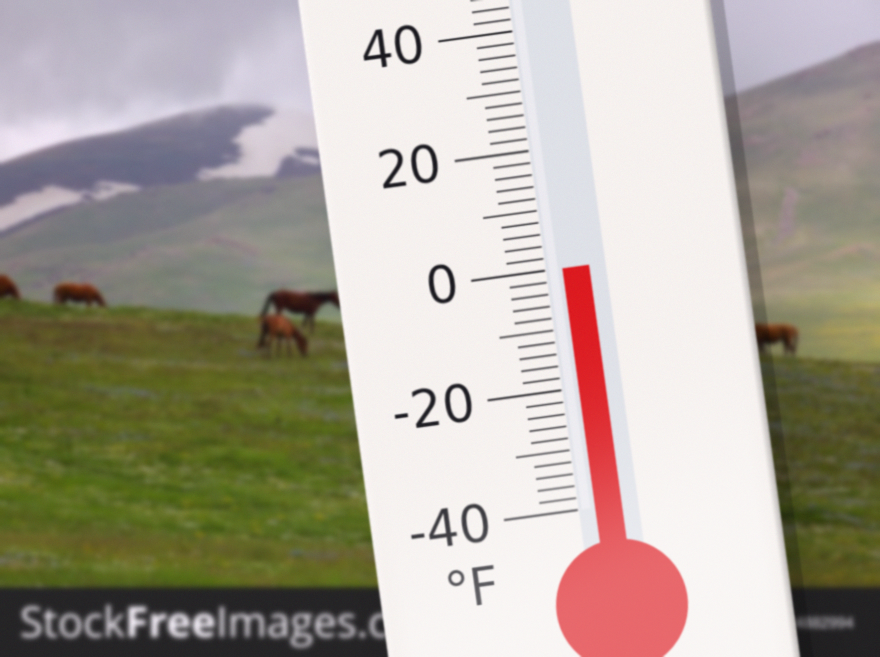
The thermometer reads **0** °F
